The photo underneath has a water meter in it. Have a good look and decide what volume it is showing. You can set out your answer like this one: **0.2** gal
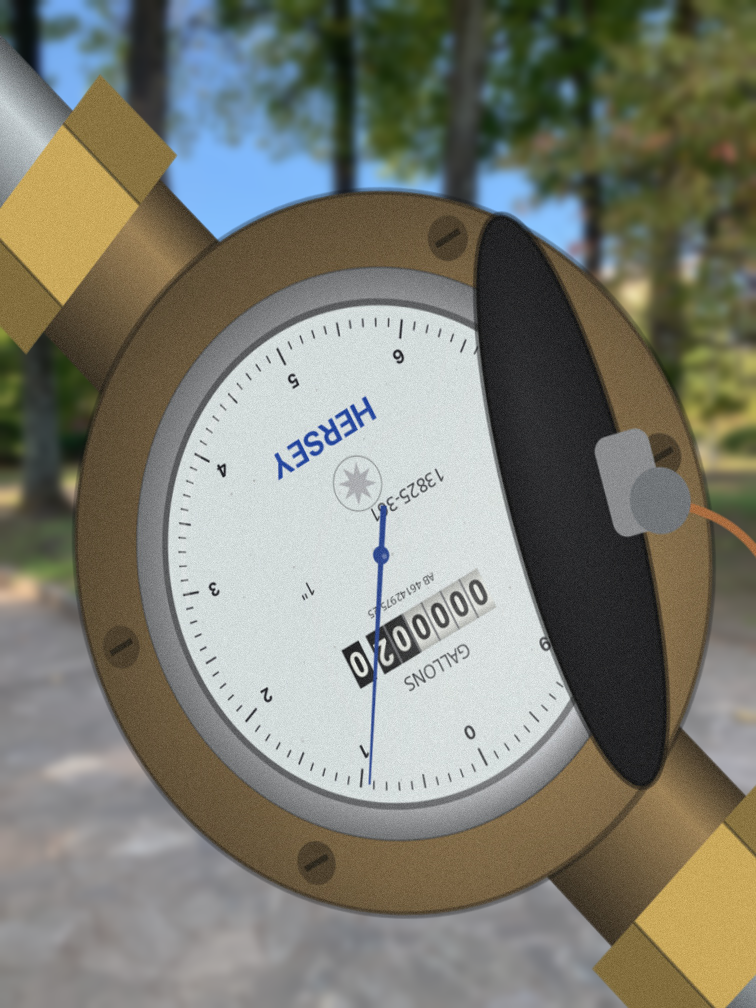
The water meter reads **20.9** gal
